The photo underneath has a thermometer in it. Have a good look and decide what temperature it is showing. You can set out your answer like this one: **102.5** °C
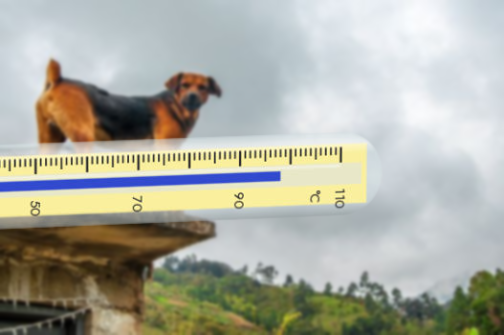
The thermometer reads **98** °C
